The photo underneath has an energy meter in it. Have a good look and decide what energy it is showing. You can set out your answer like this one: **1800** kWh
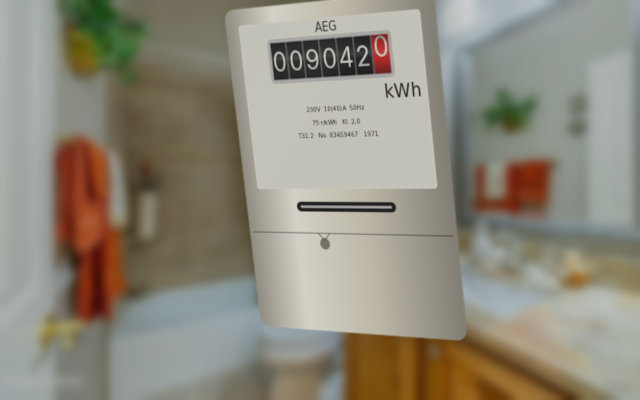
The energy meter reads **9042.0** kWh
